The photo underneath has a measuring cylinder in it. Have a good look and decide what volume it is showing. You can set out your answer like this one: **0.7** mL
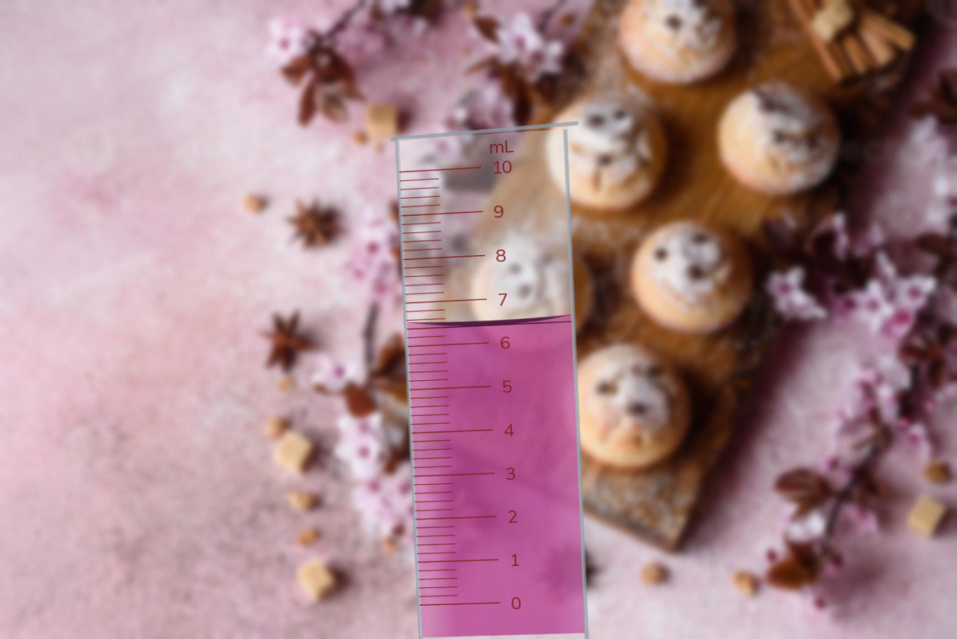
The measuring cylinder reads **6.4** mL
